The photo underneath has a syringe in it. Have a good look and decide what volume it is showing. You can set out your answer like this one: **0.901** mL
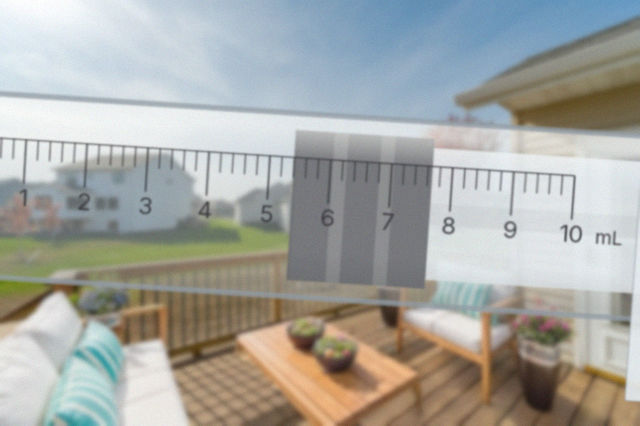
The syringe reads **5.4** mL
